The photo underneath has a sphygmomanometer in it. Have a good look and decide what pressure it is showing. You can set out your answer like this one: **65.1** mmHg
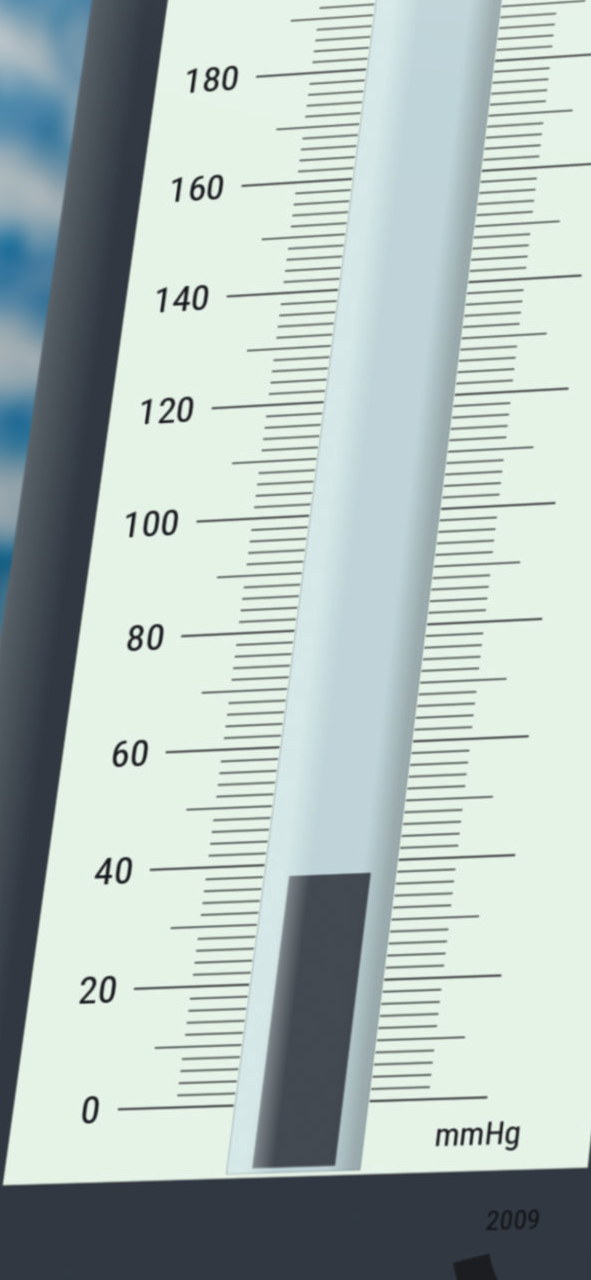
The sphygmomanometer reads **38** mmHg
